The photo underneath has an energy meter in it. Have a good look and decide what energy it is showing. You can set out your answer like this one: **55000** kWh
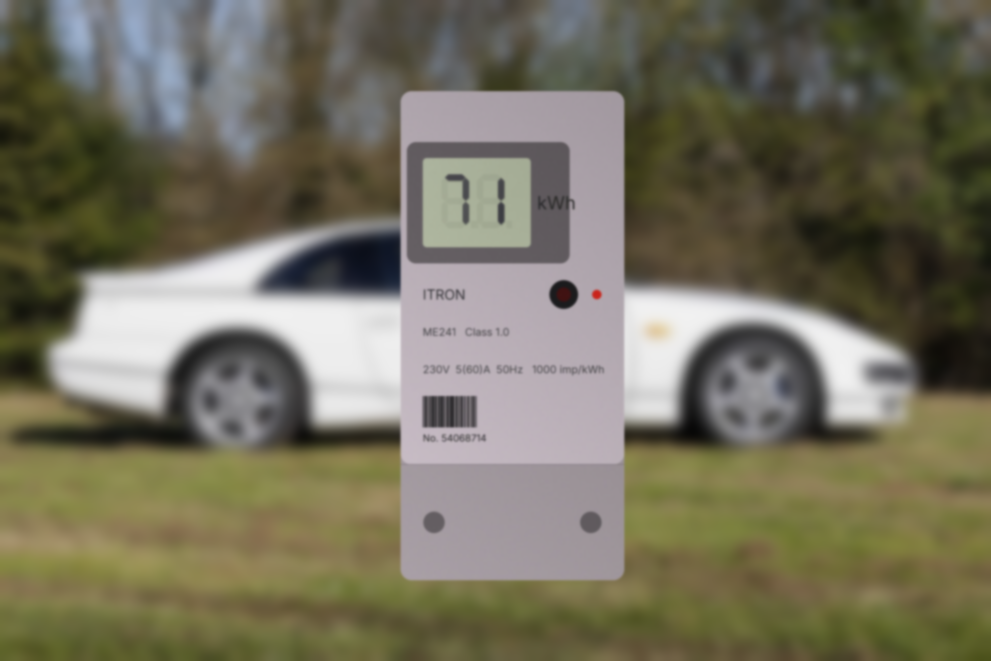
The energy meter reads **71** kWh
